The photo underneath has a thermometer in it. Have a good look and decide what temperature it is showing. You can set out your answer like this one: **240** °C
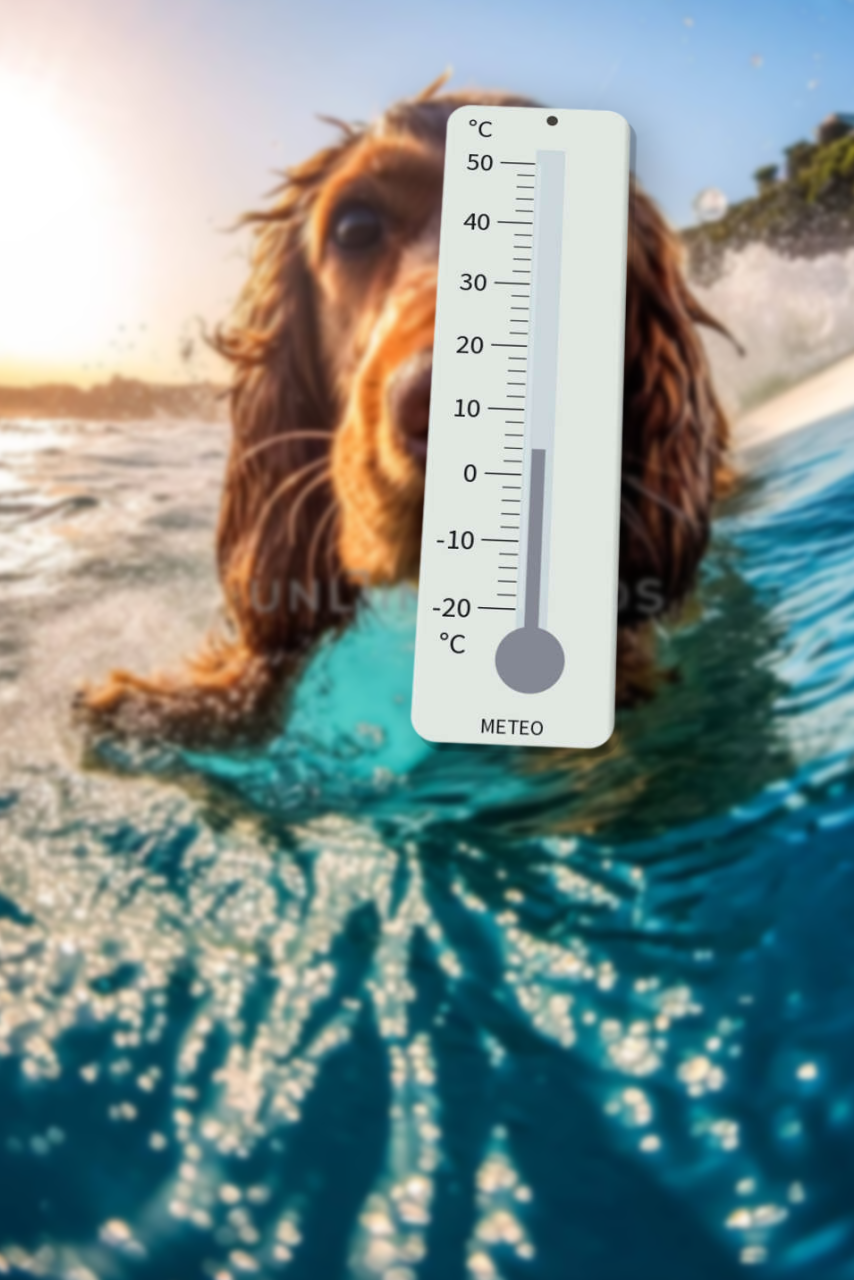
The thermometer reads **4** °C
